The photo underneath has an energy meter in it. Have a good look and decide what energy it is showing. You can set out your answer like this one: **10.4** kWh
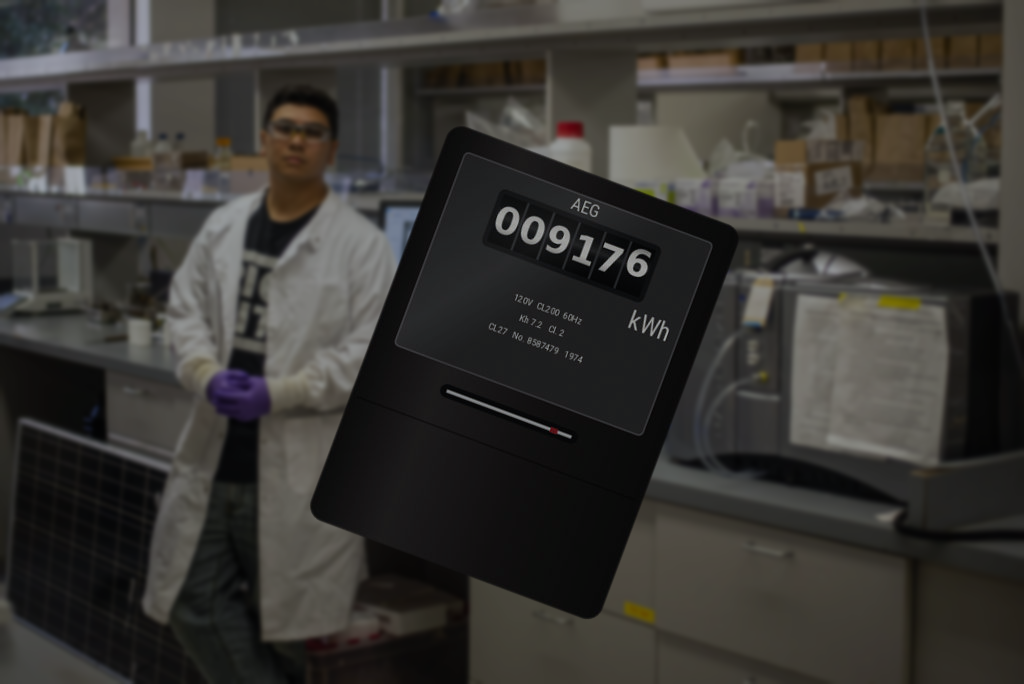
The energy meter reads **9176** kWh
